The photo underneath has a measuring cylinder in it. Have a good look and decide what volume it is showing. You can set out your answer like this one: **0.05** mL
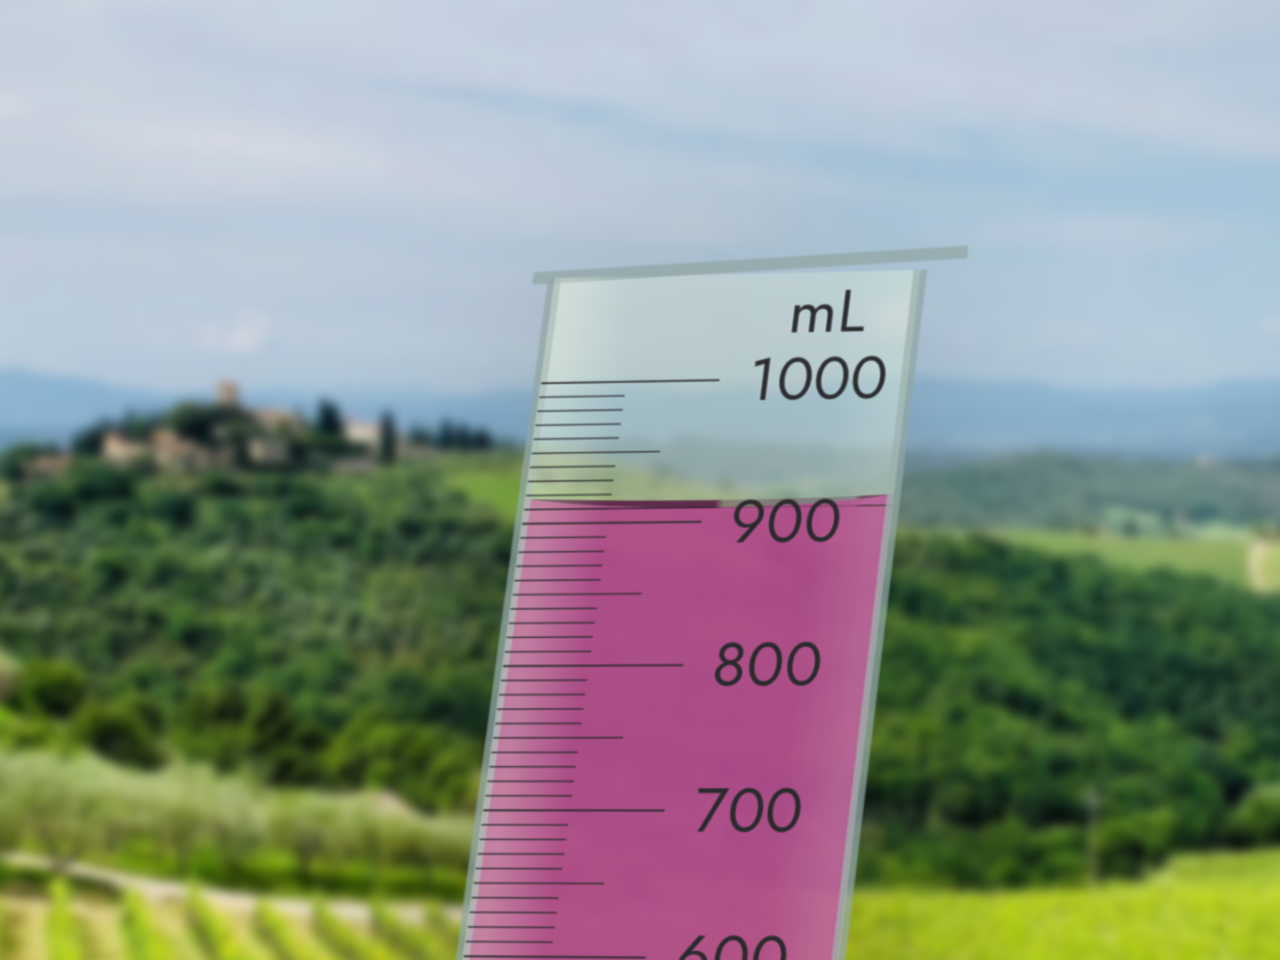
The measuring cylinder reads **910** mL
